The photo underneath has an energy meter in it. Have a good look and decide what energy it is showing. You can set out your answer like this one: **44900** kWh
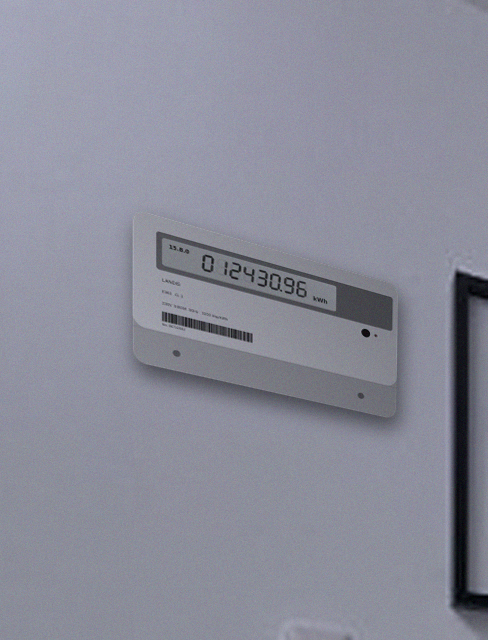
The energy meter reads **12430.96** kWh
